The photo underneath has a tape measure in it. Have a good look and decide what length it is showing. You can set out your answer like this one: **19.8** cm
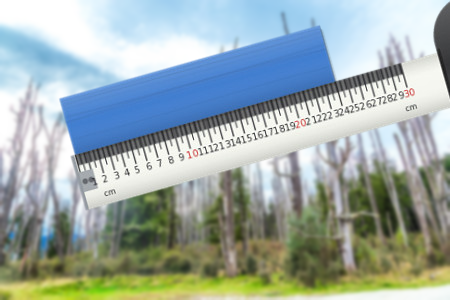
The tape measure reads **24** cm
